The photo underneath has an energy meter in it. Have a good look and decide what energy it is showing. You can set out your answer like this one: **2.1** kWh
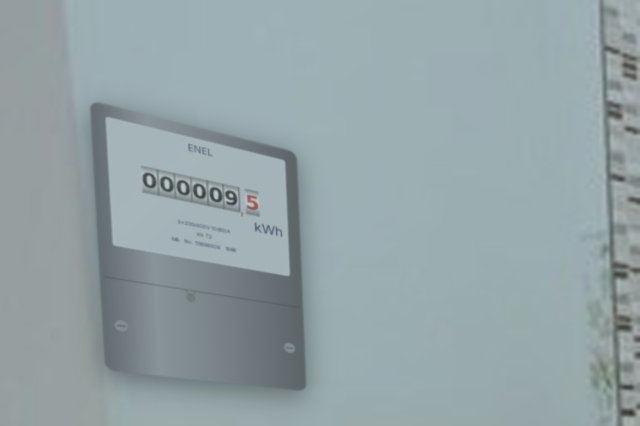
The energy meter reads **9.5** kWh
